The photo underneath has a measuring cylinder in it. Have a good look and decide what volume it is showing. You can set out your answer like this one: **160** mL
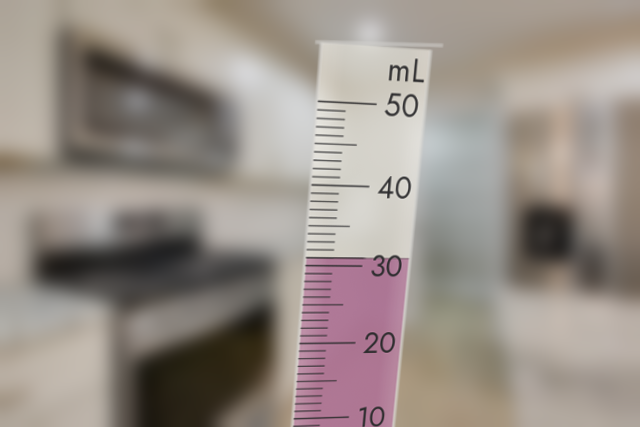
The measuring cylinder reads **31** mL
